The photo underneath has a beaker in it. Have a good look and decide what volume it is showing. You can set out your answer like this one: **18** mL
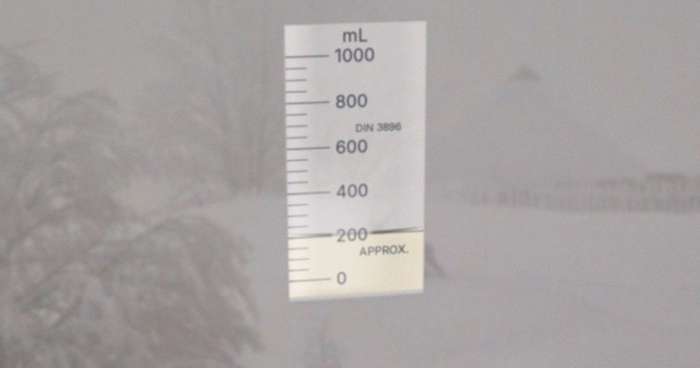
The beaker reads **200** mL
